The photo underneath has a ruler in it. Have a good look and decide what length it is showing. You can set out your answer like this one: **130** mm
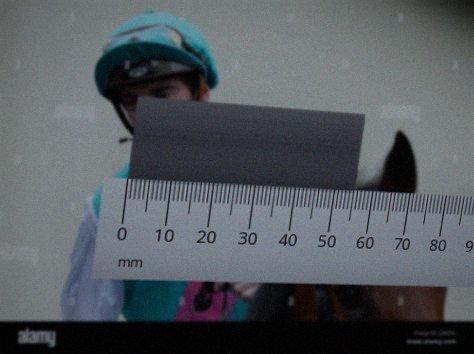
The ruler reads **55** mm
